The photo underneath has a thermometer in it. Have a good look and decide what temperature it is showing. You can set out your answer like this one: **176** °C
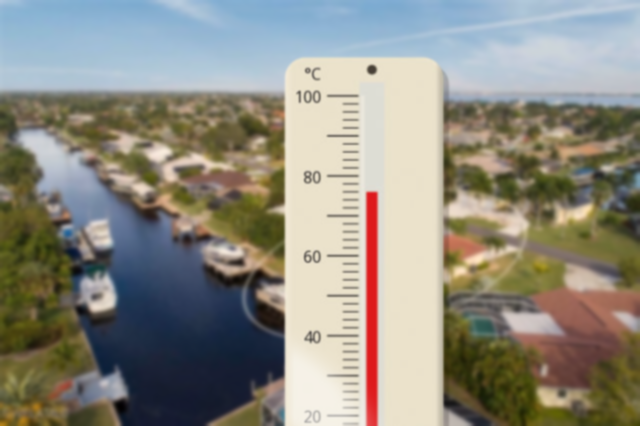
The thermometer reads **76** °C
